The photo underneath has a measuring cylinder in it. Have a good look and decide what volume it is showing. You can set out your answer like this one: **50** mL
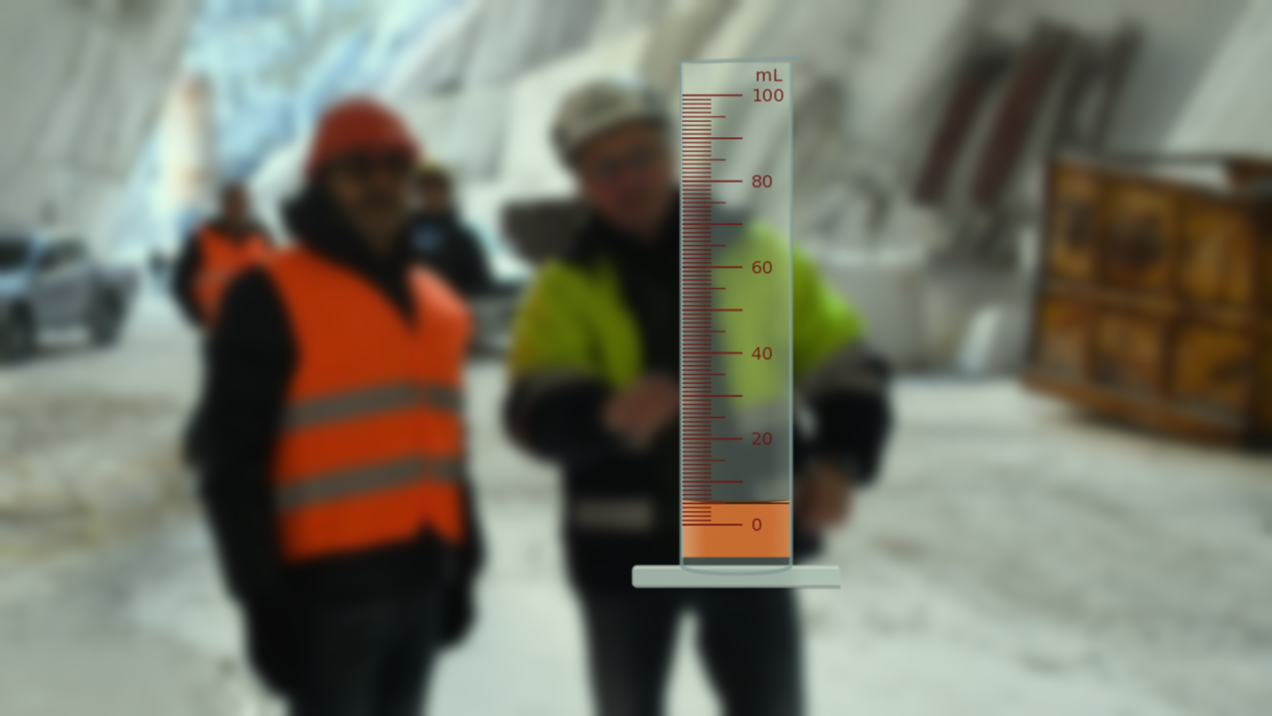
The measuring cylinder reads **5** mL
